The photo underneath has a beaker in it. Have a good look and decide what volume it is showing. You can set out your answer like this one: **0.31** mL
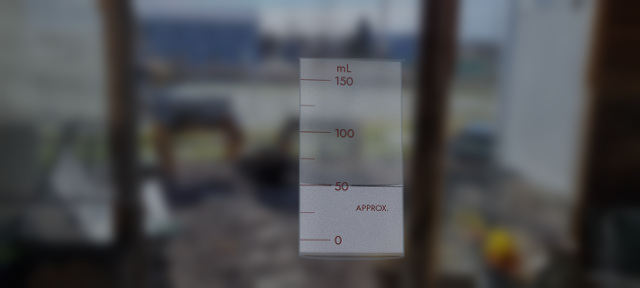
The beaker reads **50** mL
